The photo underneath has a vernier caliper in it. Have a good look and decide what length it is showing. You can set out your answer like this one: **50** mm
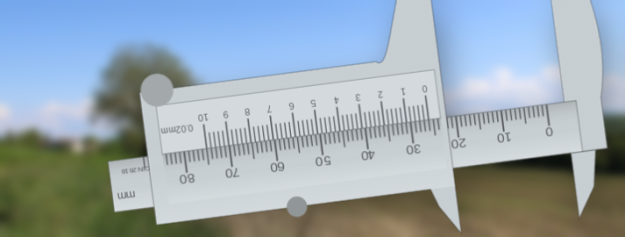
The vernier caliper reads **26.0** mm
